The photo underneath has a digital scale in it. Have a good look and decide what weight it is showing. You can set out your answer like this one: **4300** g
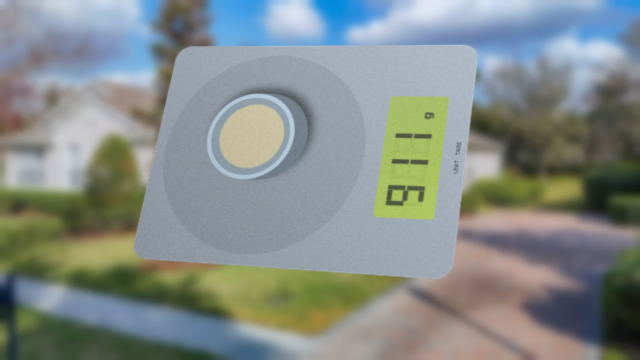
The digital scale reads **911** g
